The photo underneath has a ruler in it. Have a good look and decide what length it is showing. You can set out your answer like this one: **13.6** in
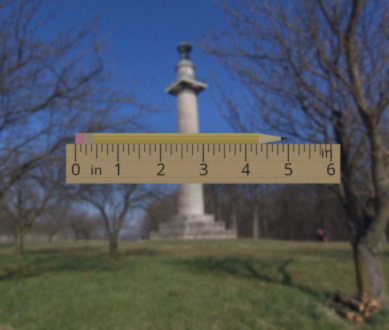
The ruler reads **5** in
